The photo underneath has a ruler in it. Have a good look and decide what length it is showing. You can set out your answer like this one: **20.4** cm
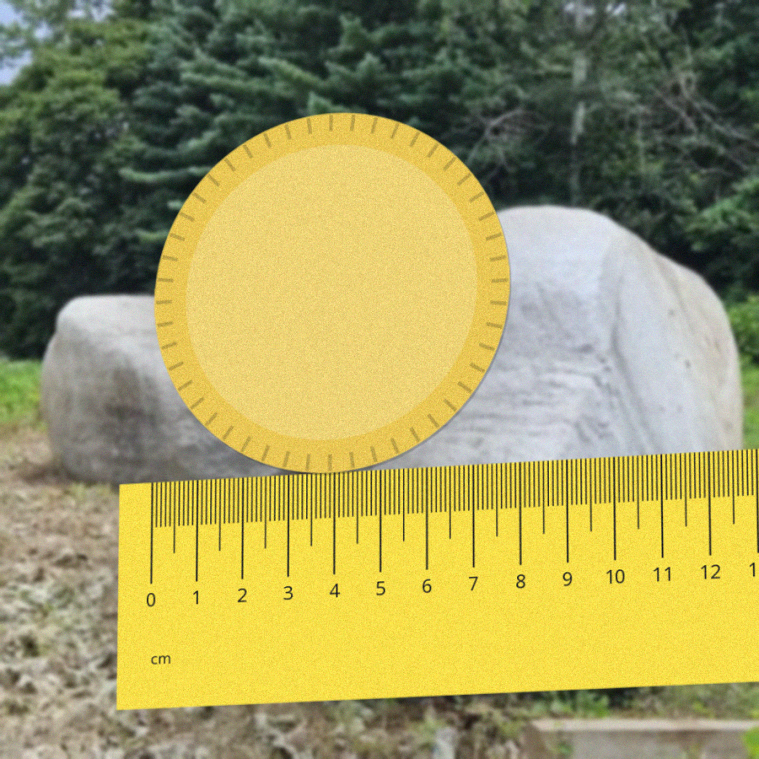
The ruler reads **7.8** cm
